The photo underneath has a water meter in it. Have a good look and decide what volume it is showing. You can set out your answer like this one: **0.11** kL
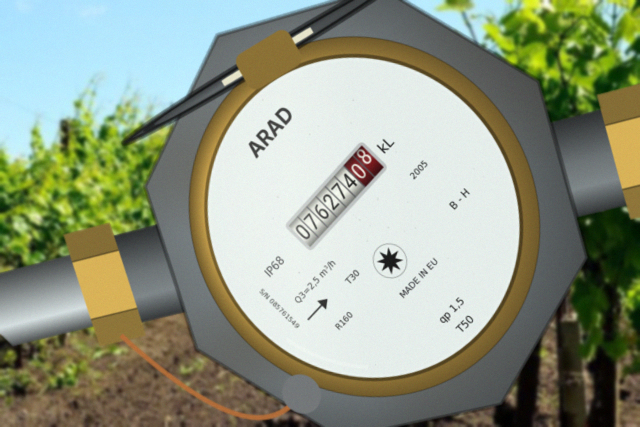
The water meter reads **76274.08** kL
